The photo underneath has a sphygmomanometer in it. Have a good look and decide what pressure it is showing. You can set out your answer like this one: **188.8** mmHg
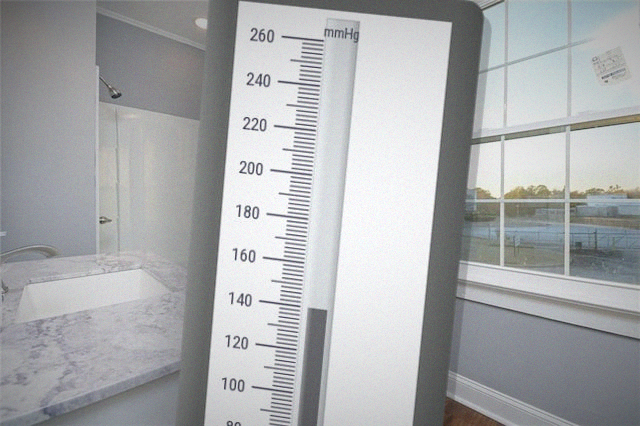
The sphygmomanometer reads **140** mmHg
